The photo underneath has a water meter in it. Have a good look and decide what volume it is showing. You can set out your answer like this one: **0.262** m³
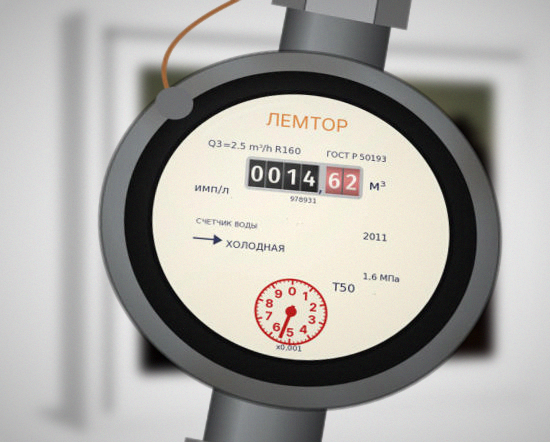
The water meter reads **14.625** m³
